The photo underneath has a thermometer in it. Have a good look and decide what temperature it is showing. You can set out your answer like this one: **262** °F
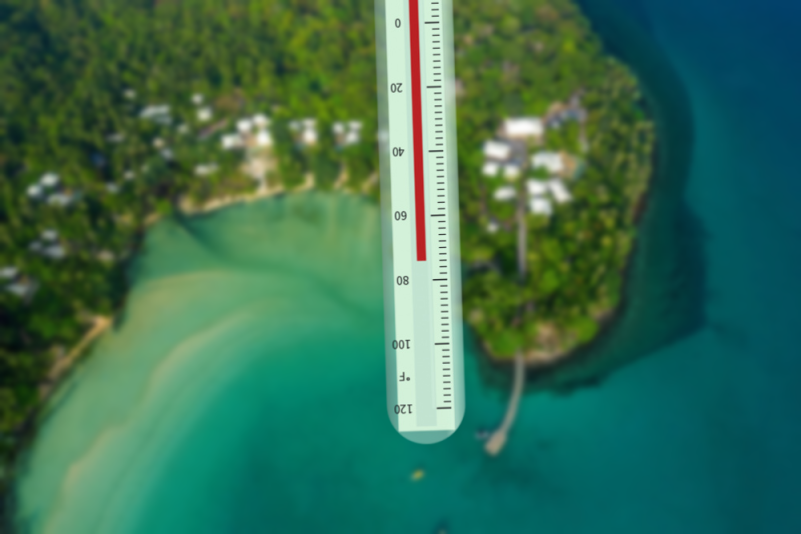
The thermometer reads **74** °F
